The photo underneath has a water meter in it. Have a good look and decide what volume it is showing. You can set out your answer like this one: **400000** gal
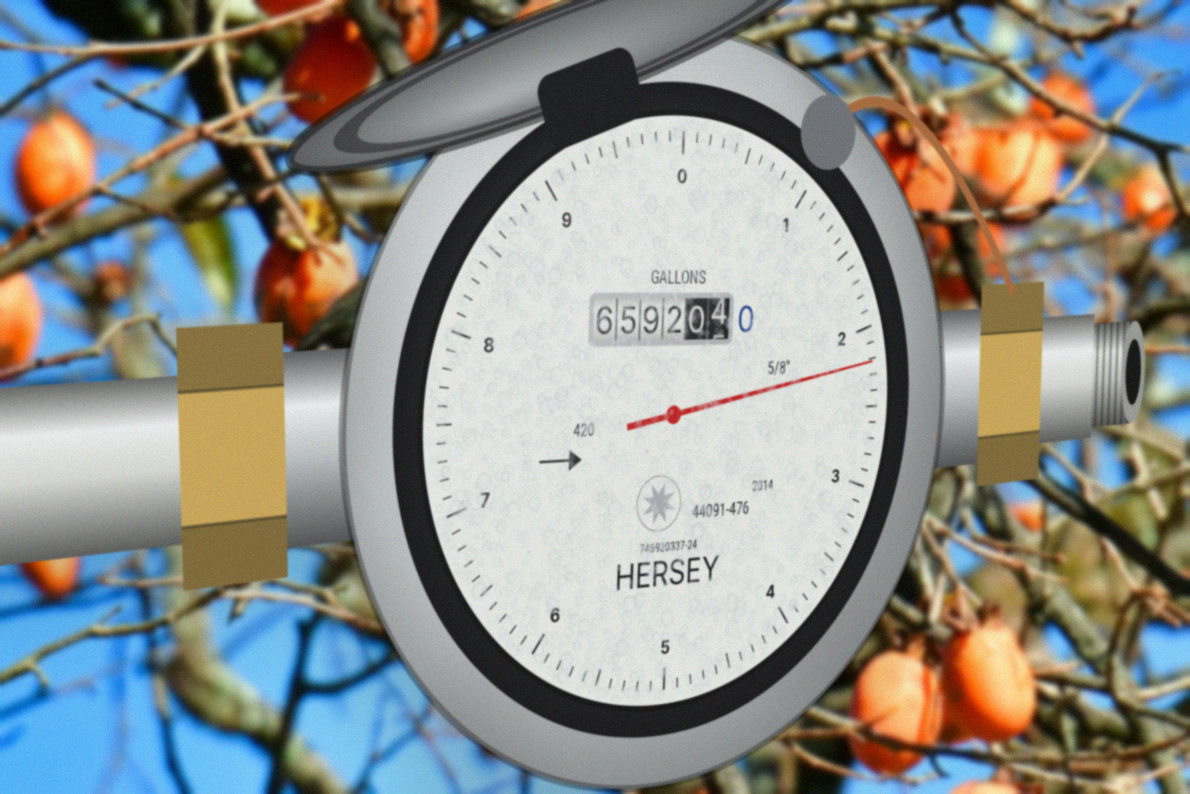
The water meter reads **6592042.2** gal
